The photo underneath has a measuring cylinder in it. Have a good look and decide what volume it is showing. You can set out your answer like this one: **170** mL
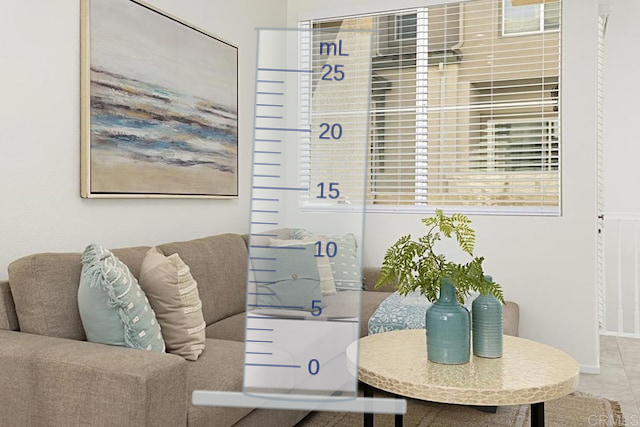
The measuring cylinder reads **4** mL
